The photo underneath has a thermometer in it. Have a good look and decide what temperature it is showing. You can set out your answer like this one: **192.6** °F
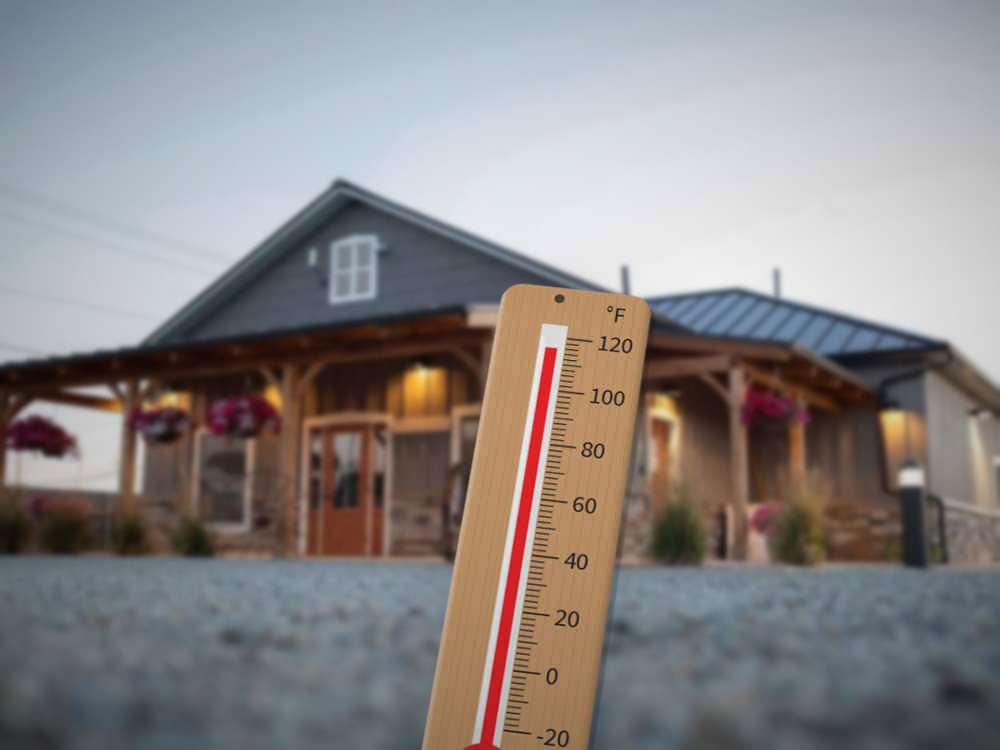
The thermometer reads **116** °F
